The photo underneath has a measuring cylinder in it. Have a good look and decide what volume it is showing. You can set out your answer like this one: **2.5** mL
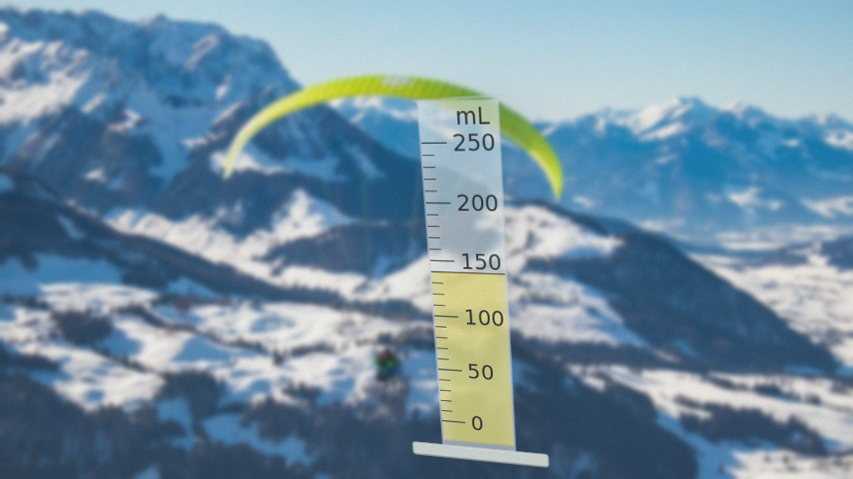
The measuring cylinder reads **140** mL
